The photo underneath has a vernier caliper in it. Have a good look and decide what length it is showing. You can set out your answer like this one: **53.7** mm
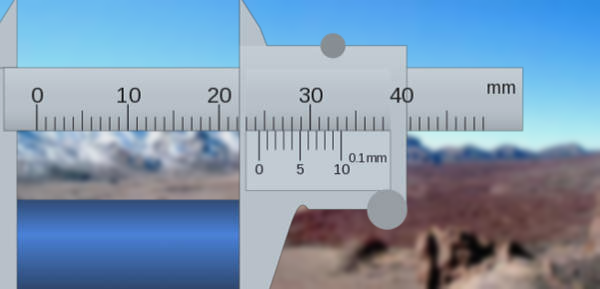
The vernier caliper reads **24.4** mm
